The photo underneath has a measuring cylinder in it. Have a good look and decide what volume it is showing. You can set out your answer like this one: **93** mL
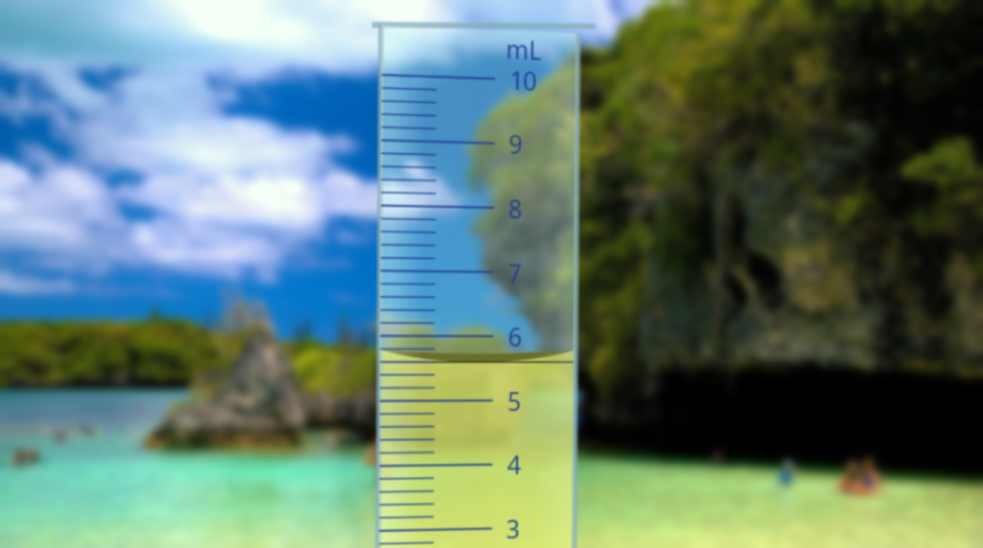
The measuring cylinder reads **5.6** mL
